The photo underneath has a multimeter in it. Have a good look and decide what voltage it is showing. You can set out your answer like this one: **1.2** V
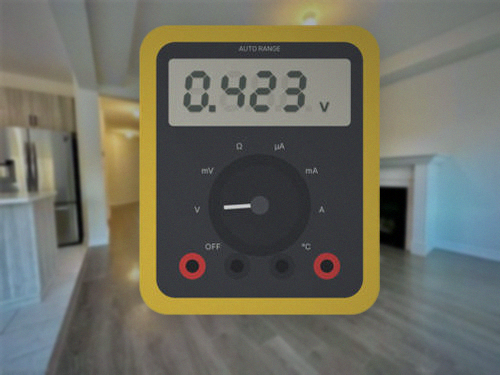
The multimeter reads **0.423** V
